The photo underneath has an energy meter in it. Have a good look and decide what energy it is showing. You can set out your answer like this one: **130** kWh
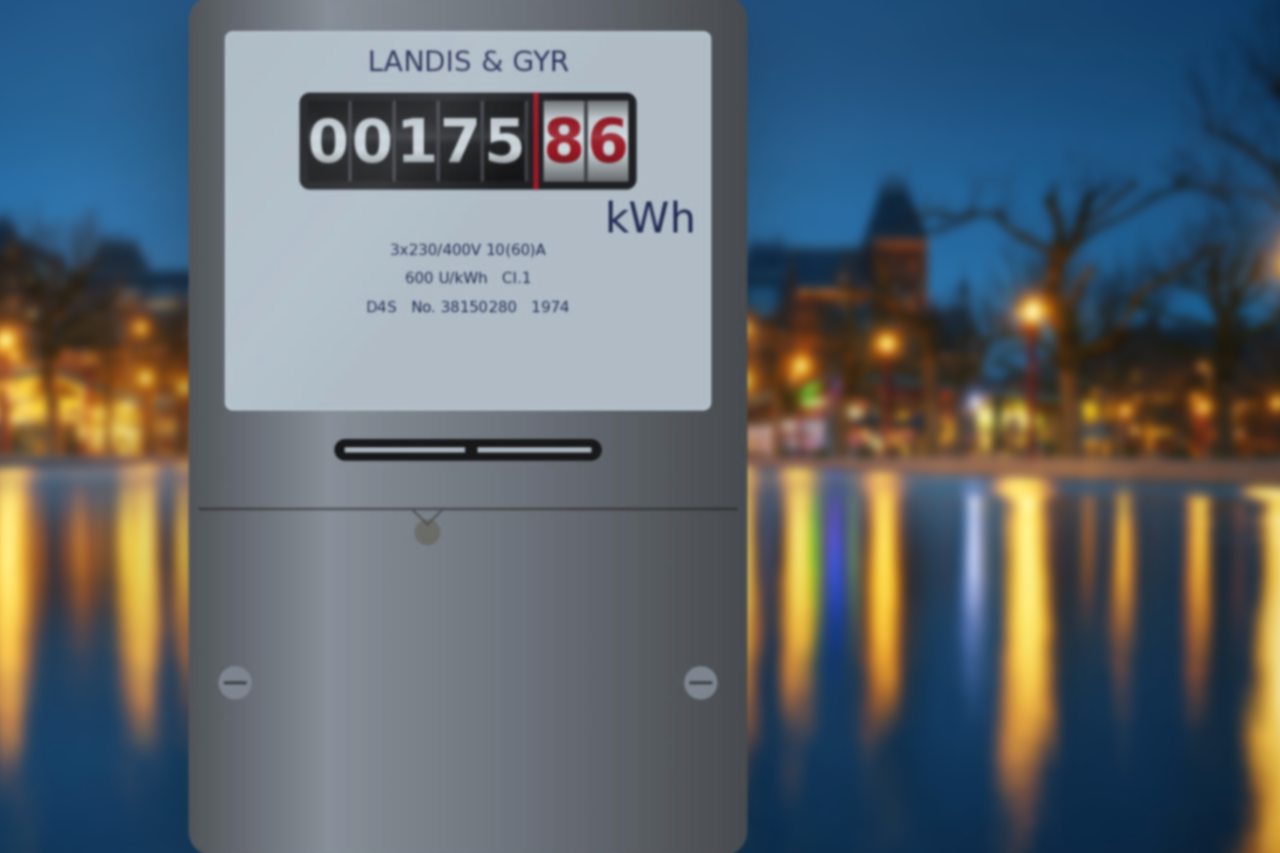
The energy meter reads **175.86** kWh
